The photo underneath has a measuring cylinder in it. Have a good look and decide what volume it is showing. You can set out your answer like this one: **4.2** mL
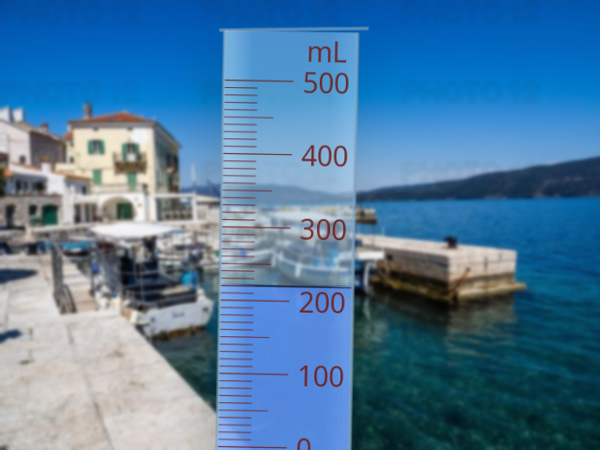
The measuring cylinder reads **220** mL
